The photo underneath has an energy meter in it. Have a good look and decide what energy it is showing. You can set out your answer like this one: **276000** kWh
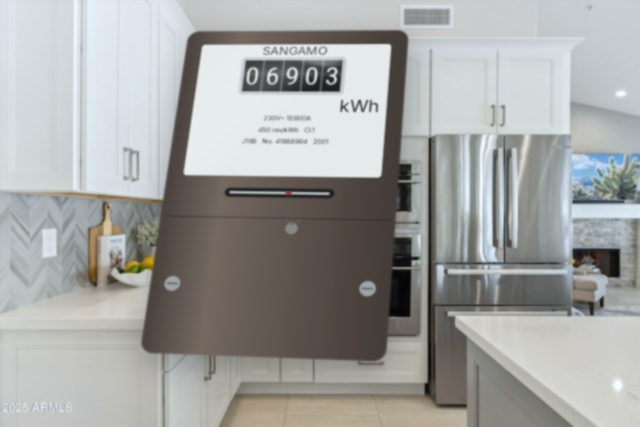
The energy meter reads **6903** kWh
